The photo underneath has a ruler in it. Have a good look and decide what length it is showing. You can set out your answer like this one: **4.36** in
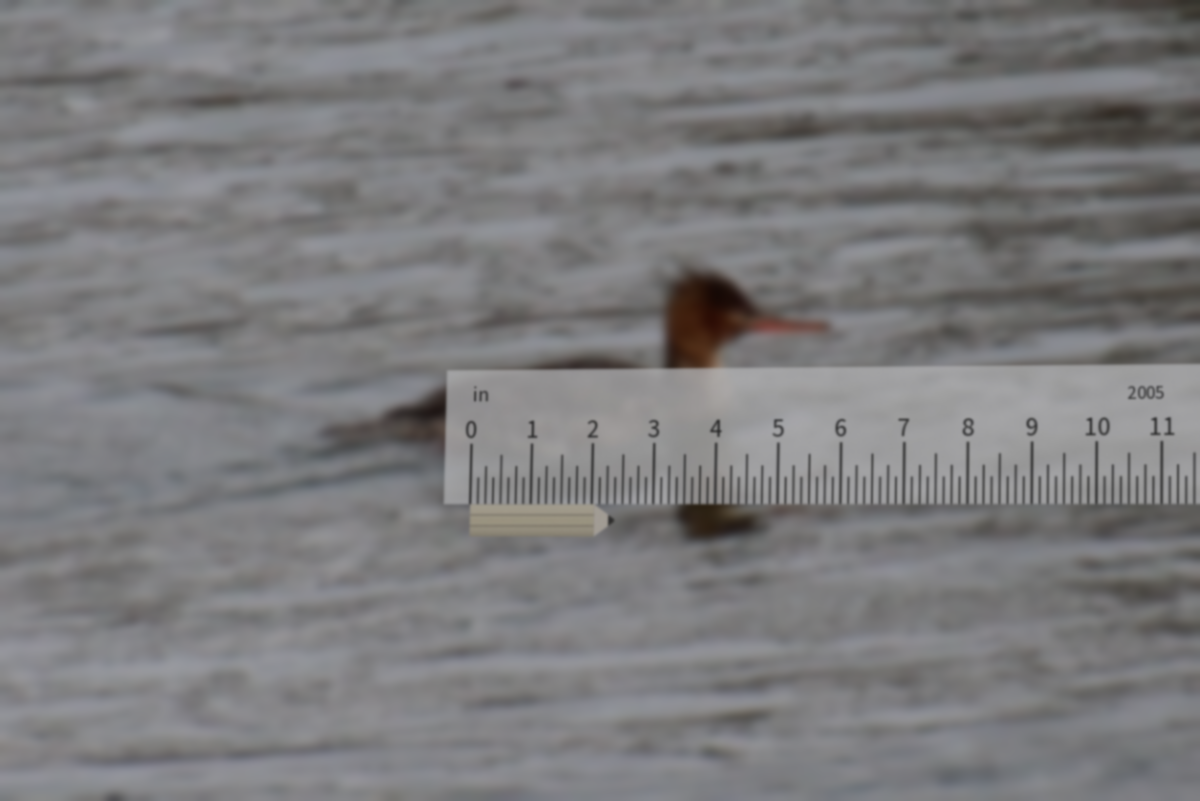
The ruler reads **2.375** in
